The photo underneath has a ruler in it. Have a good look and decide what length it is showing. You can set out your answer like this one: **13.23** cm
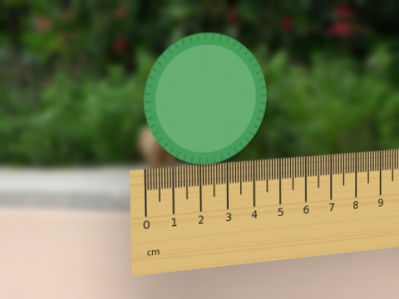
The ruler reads **4.5** cm
